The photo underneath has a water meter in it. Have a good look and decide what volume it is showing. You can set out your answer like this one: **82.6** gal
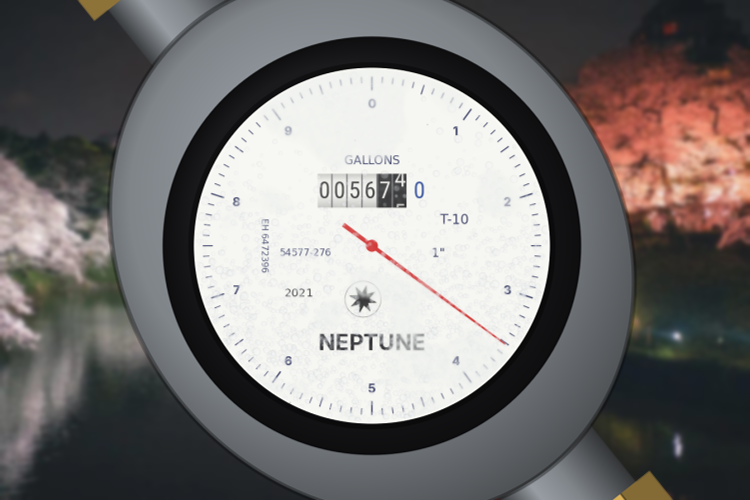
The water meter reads **56743.5** gal
